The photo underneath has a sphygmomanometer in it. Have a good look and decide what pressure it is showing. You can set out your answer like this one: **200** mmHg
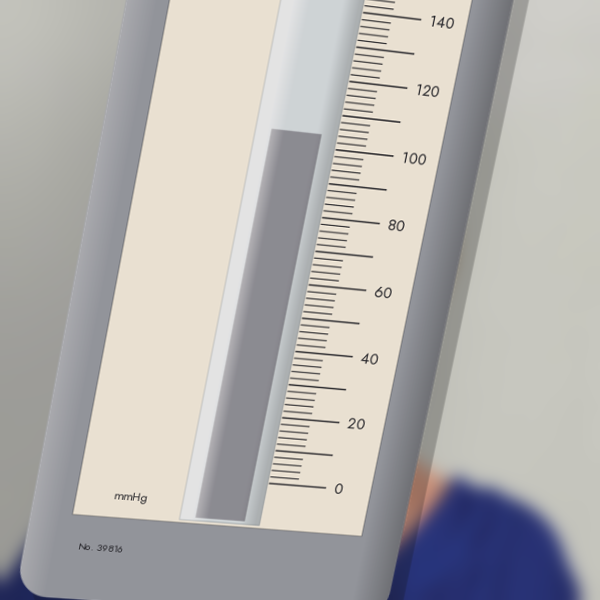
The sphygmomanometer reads **104** mmHg
